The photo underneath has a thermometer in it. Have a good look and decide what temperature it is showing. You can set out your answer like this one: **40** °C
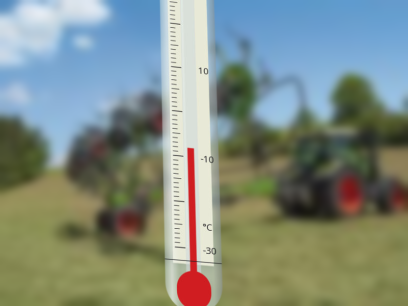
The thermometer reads **-8** °C
